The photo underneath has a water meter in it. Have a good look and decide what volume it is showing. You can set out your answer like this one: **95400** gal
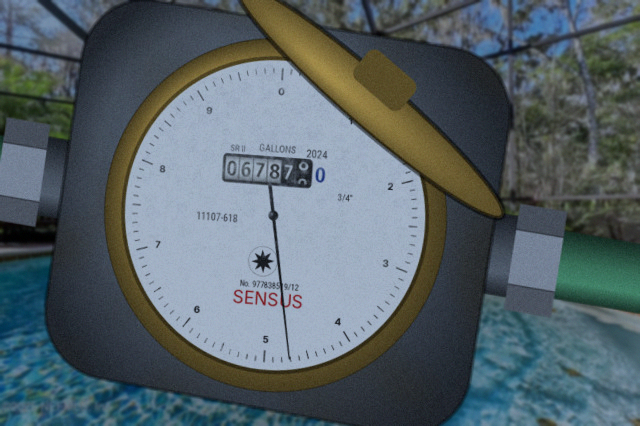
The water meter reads **678784.7** gal
